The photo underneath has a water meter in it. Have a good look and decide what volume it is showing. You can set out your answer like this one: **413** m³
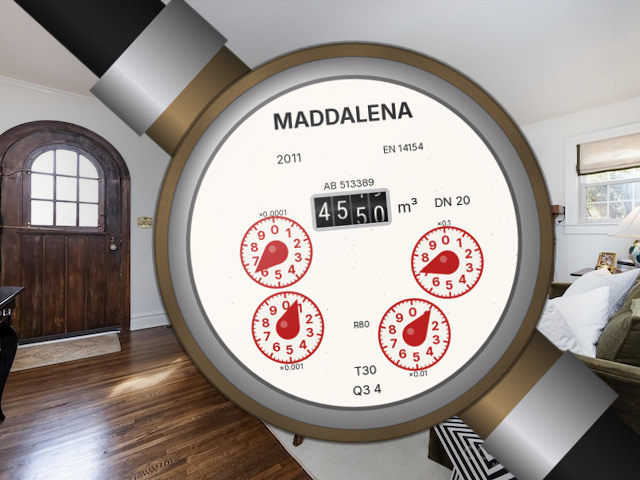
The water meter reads **4549.7106** m³
